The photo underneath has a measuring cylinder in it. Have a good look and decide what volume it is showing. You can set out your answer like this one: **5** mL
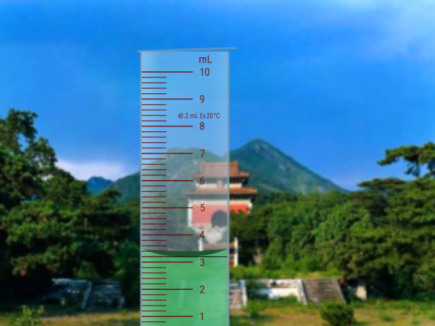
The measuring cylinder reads **3.2** mL
